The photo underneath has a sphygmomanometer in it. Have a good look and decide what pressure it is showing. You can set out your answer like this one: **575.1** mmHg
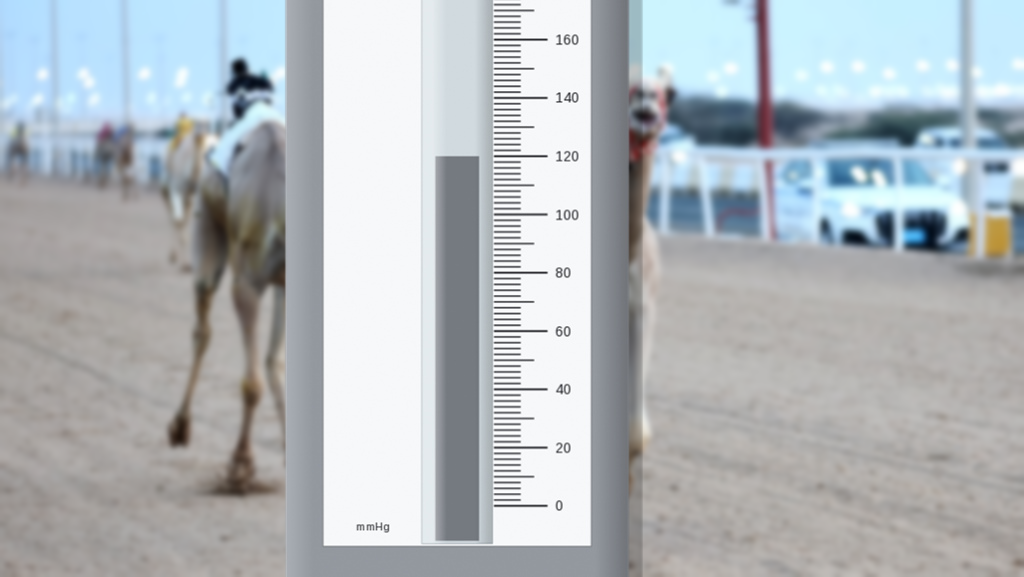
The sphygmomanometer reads **120** mmHg
